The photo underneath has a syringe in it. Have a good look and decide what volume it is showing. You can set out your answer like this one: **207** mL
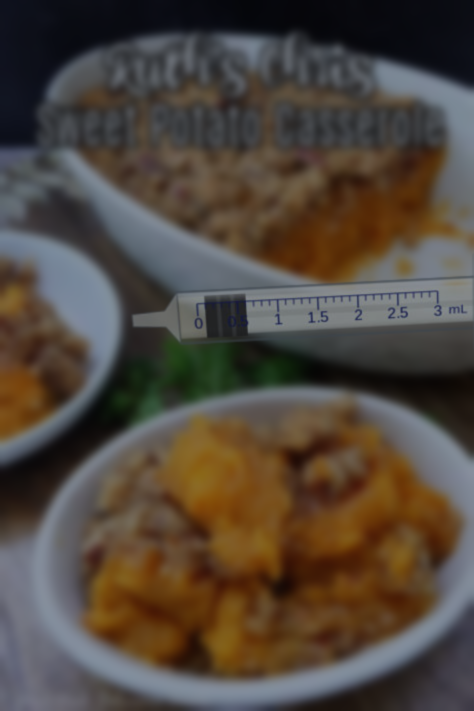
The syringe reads **0.1** mL
